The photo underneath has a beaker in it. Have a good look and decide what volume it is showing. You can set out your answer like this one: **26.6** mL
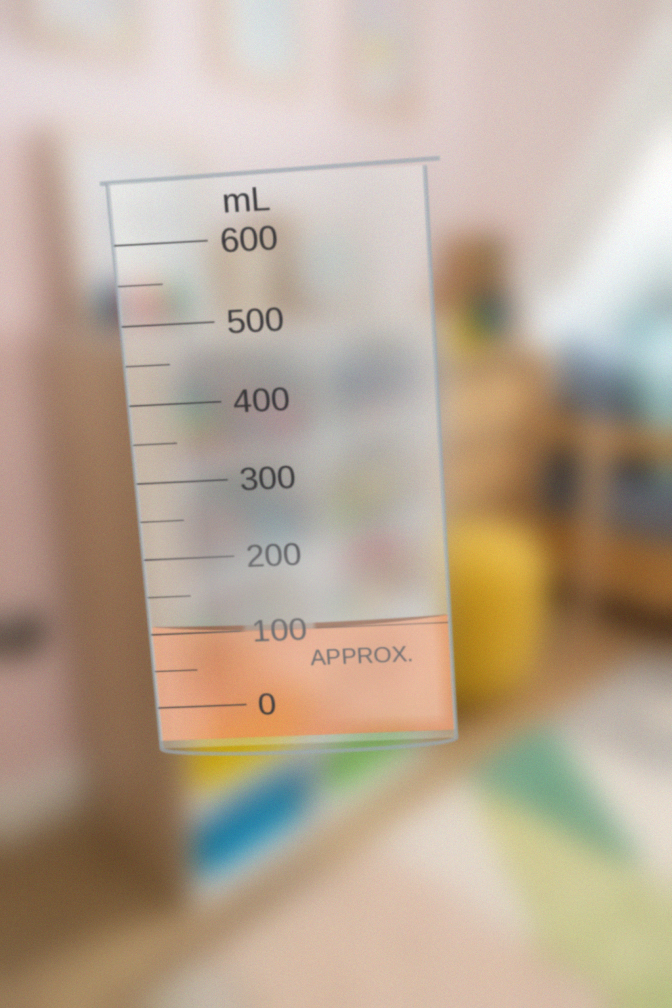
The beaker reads **100** mL
